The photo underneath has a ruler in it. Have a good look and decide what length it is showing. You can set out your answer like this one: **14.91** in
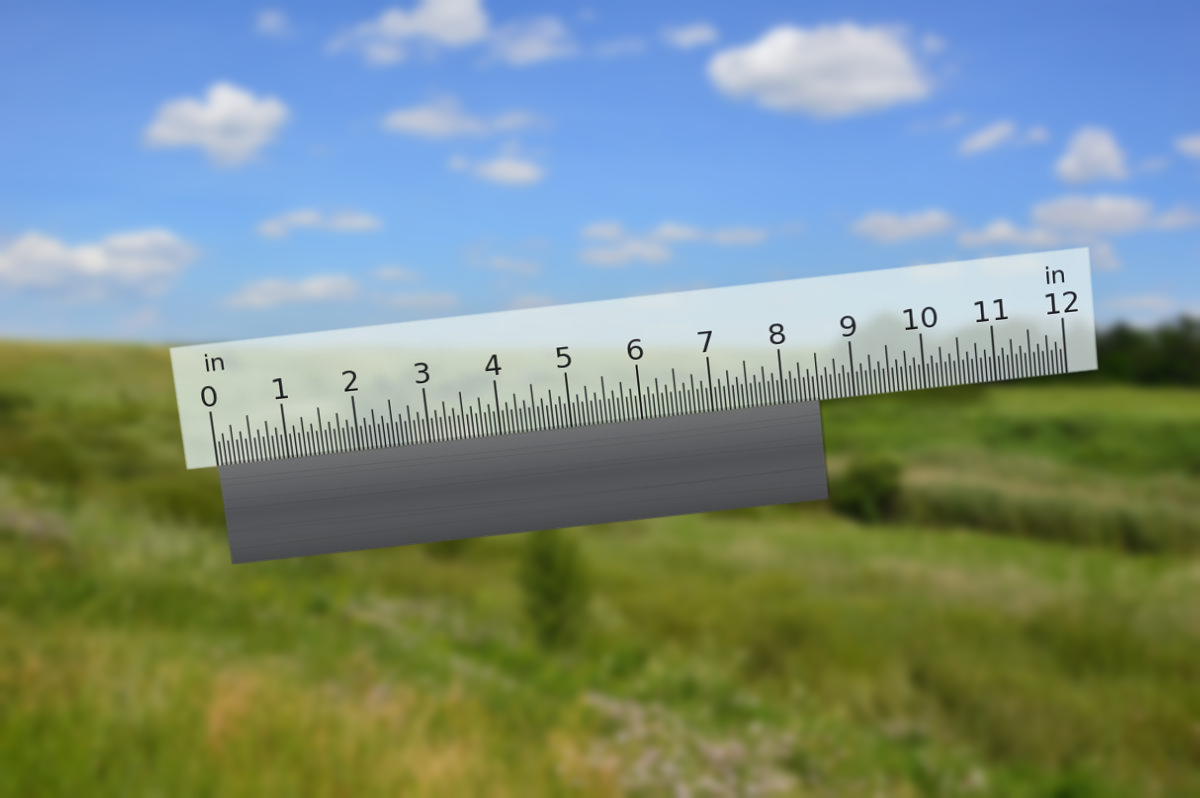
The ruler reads **8.5** in
